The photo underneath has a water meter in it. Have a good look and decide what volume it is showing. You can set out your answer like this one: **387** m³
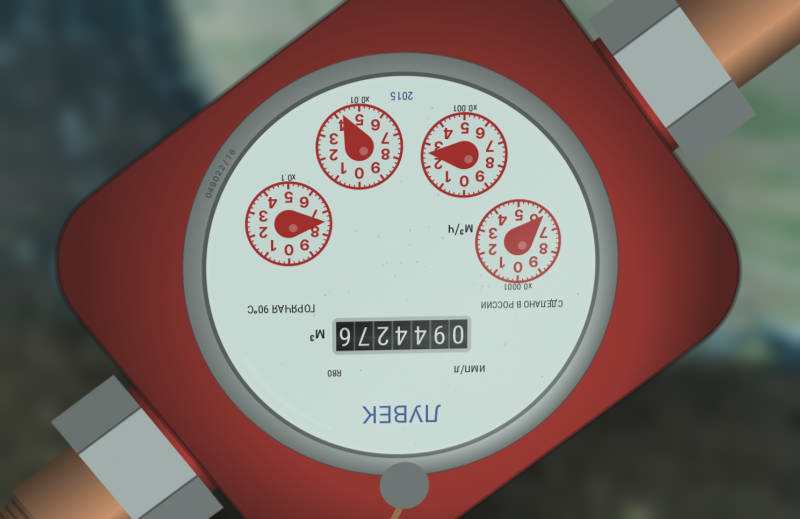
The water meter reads **944276.7426** m³
